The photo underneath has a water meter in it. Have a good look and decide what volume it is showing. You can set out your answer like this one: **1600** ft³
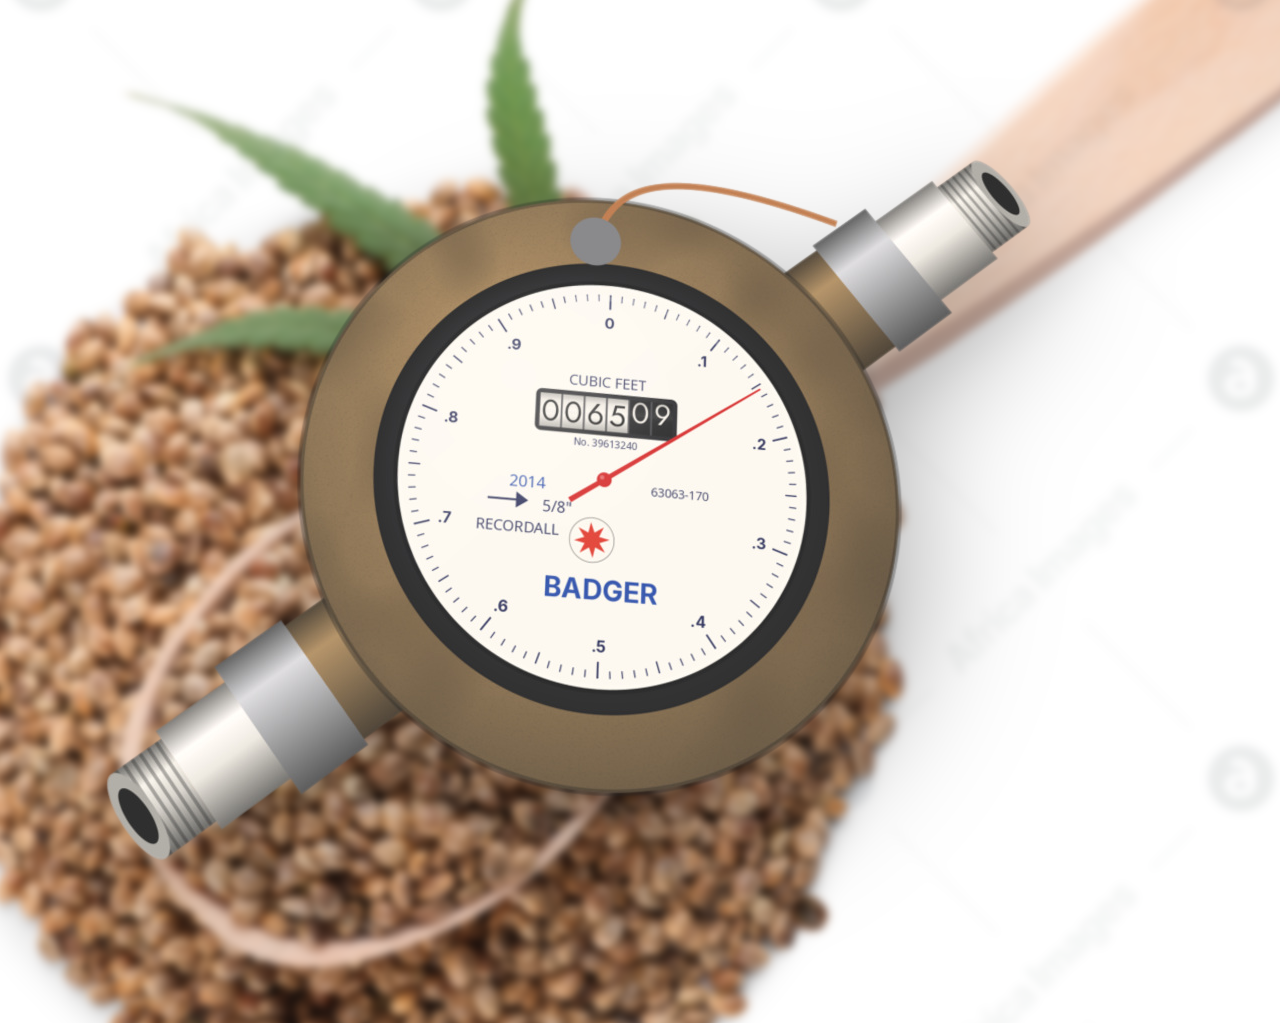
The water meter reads **6509.15** ft³
